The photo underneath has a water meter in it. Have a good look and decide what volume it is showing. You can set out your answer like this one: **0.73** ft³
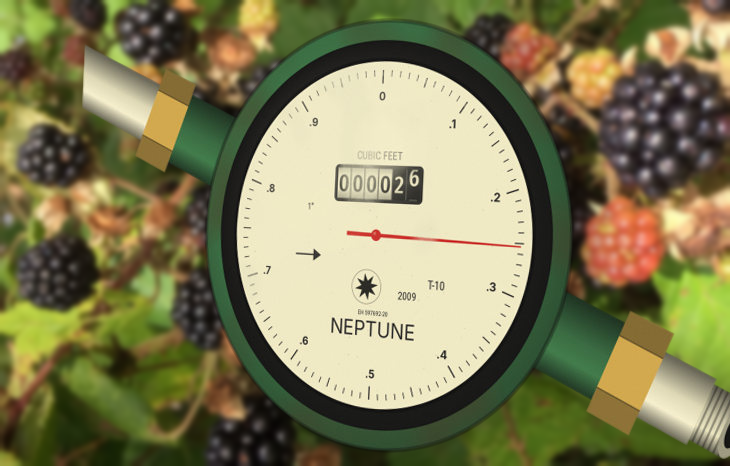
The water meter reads **26.25** ft³
